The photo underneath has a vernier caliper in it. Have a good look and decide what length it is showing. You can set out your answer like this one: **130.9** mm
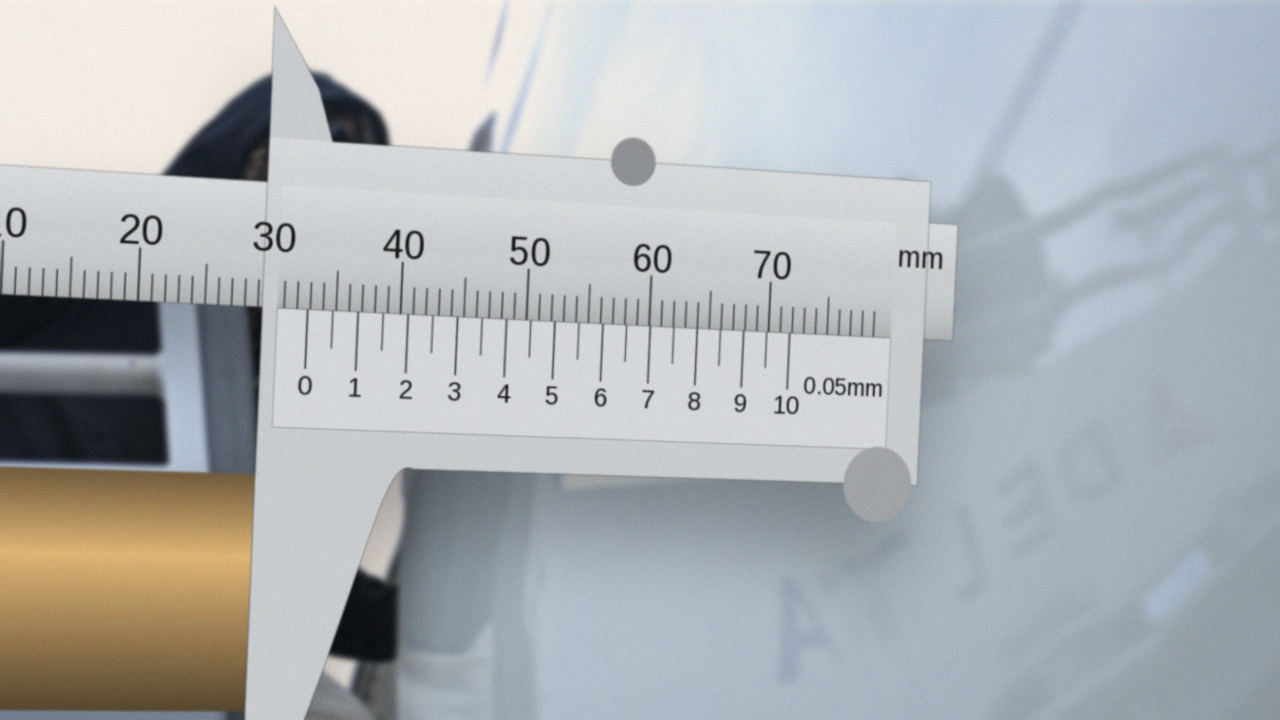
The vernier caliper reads **32.8** mm
